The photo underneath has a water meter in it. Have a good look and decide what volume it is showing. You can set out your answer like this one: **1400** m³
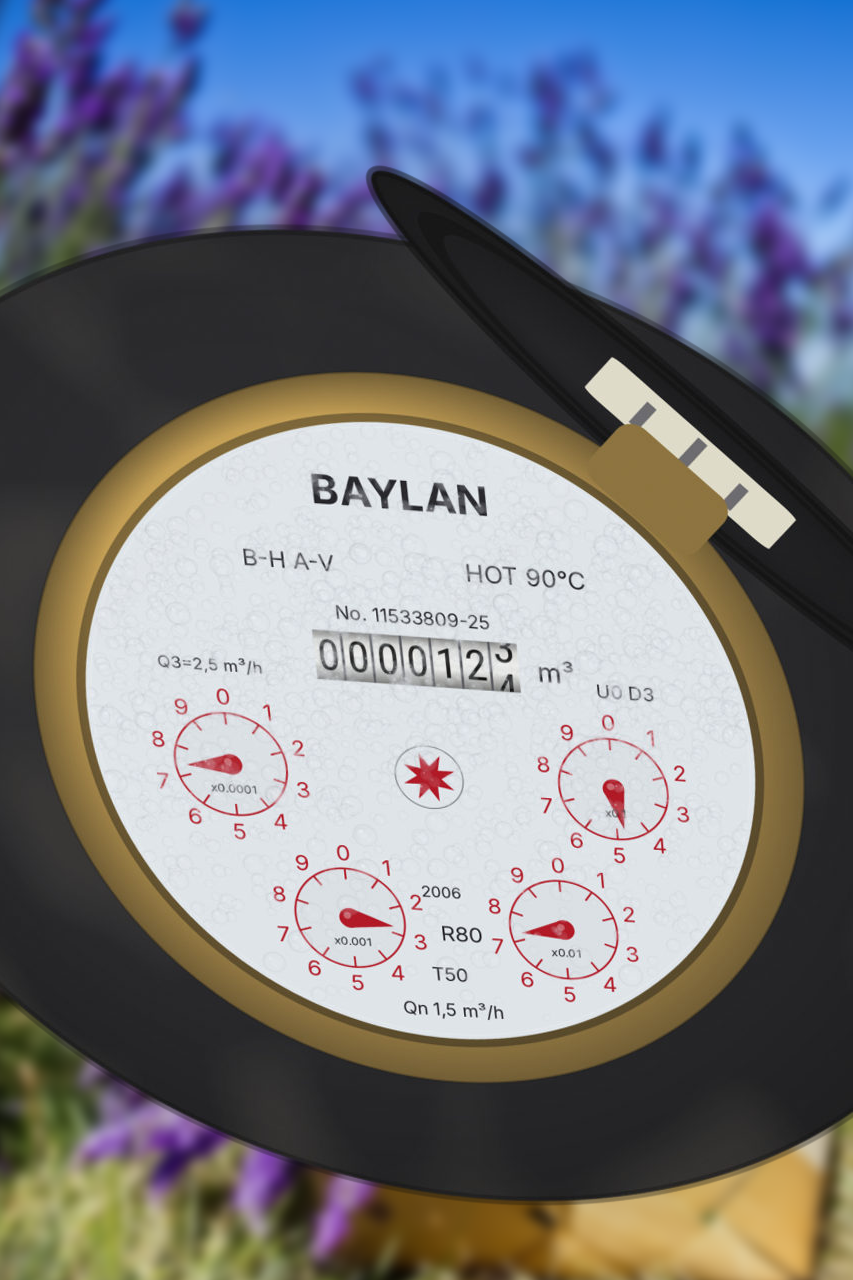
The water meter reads **123.4727** m³
